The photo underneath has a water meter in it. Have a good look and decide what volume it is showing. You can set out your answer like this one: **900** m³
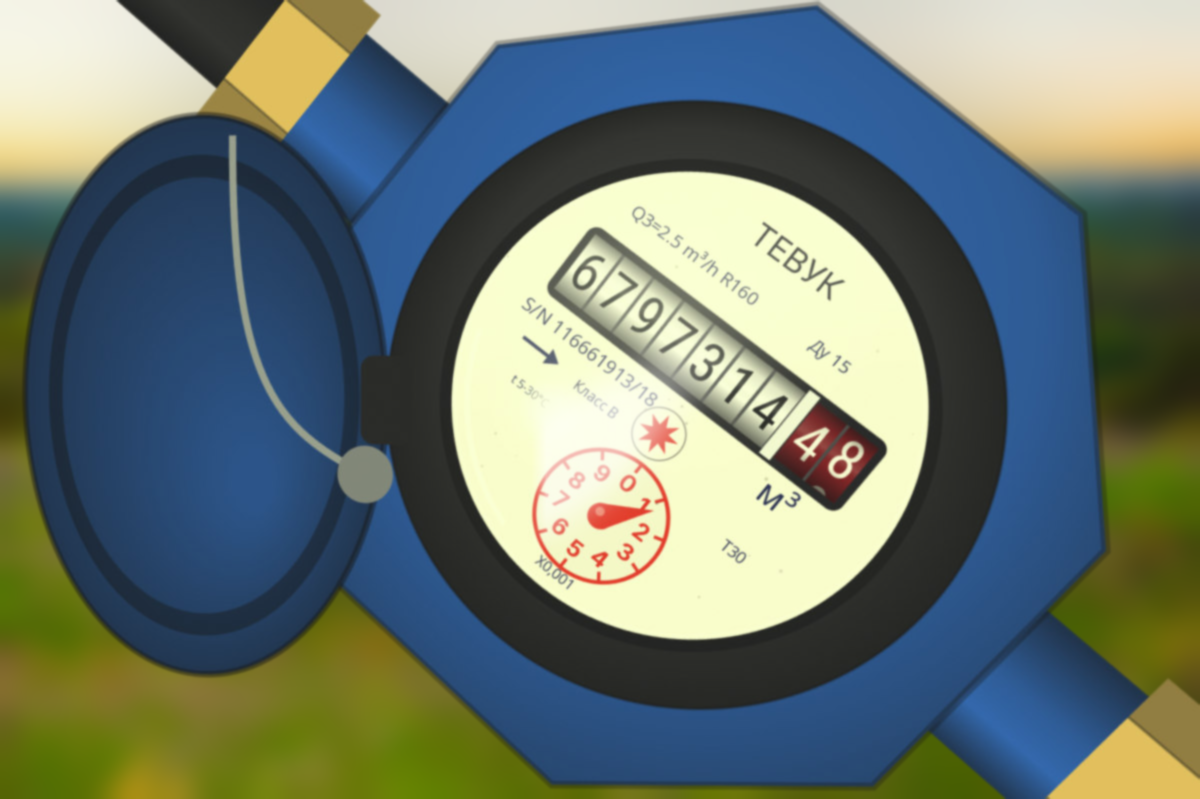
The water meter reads **6797314.481** m³
